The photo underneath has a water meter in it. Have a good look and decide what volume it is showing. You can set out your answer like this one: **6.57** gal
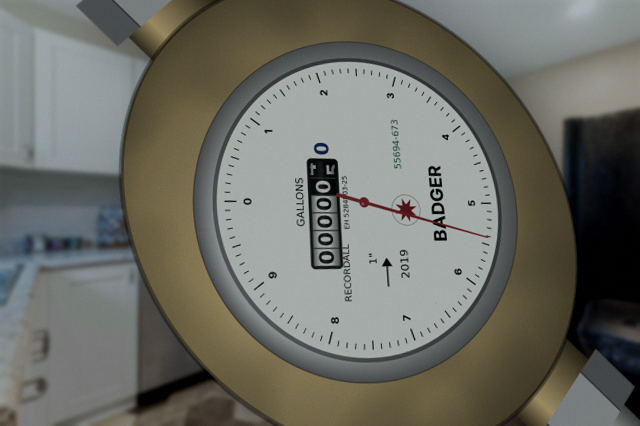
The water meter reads **45.4** gal
